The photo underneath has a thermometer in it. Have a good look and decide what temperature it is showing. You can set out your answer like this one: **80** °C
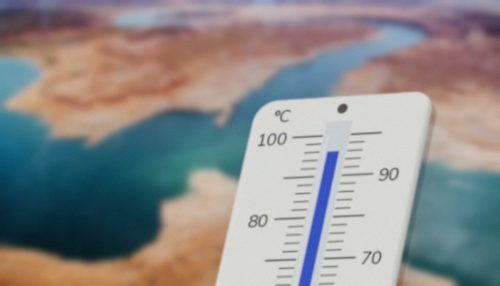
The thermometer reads **96** °C
